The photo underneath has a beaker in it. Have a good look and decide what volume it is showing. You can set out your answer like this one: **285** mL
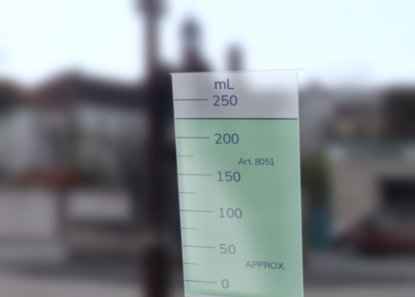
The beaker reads **225** mL
